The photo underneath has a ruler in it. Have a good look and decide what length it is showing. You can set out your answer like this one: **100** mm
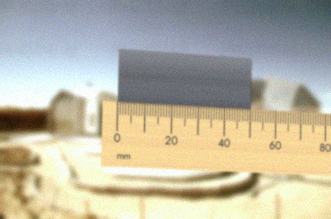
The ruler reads **50** mm
